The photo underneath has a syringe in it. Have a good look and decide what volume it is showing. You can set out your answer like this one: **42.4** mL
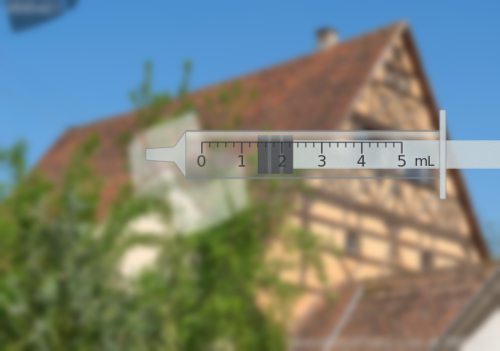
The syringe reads **1.4** mL
